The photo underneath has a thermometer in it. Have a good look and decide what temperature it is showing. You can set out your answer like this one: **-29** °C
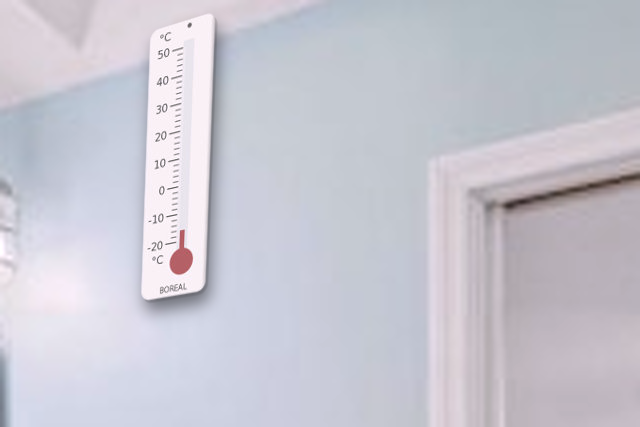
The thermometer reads **-16** °C
